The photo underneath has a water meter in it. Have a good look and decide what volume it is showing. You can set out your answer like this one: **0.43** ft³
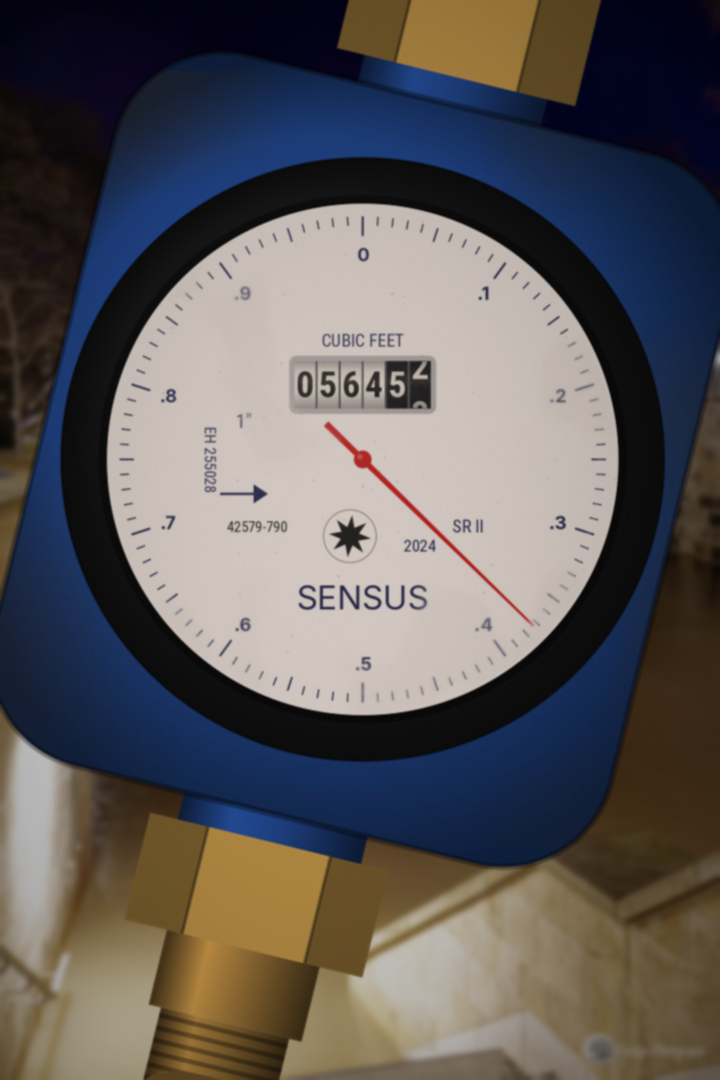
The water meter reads **56452.37** ft³
